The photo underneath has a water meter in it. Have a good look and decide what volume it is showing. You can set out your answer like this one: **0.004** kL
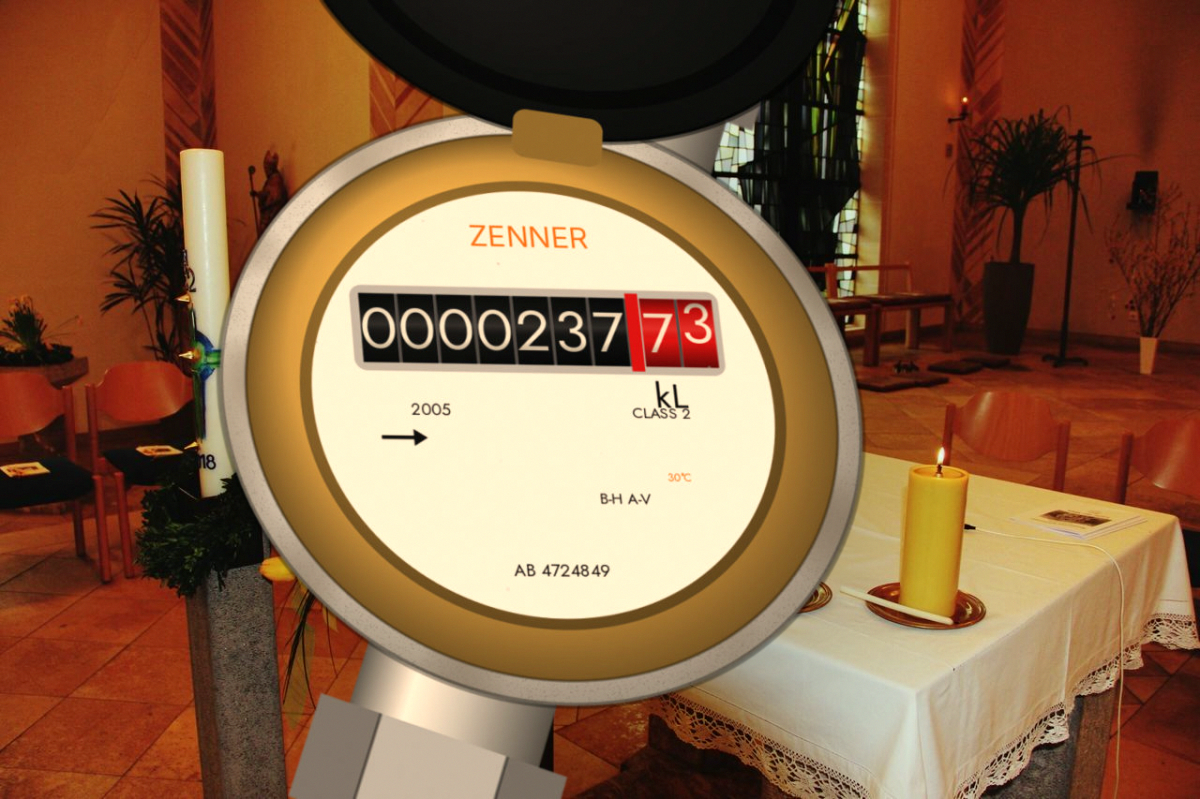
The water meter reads **237.73** kL
